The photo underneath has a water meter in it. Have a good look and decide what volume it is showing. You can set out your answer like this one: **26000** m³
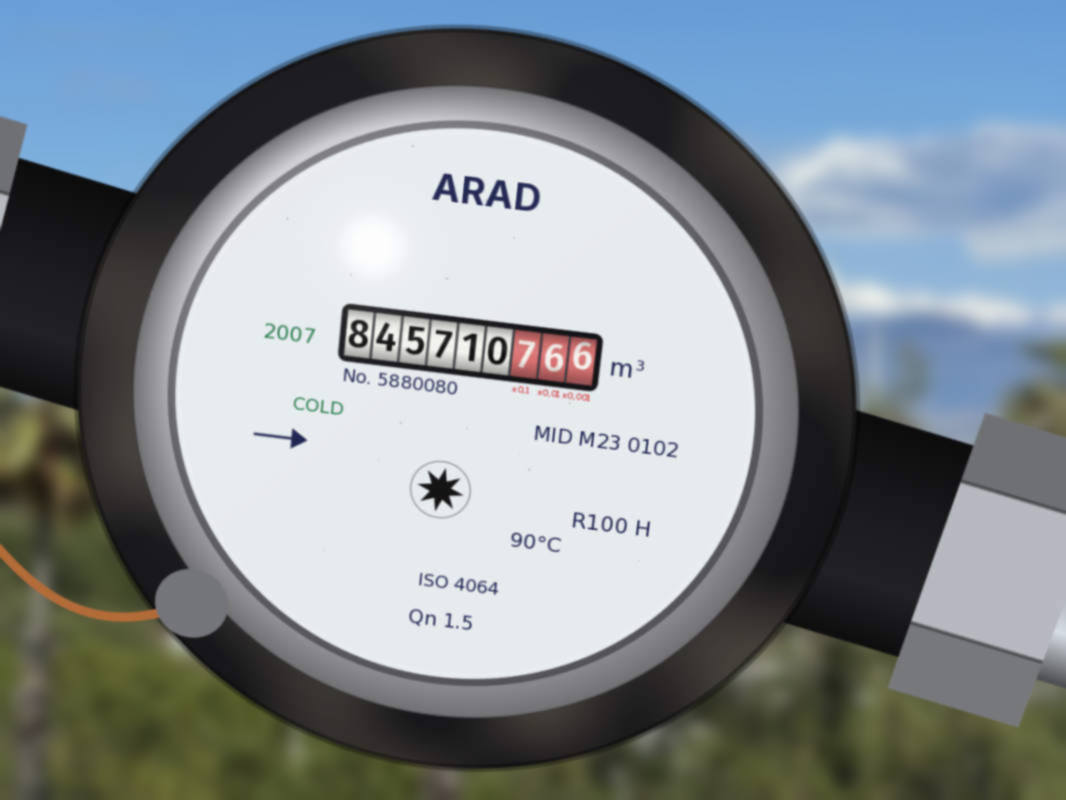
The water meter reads **845710.766** m³
